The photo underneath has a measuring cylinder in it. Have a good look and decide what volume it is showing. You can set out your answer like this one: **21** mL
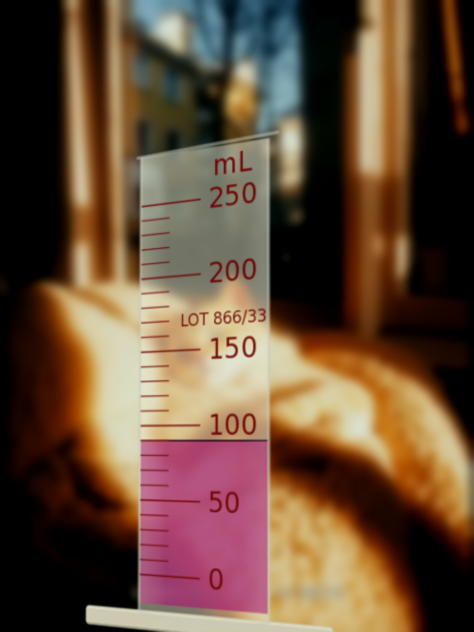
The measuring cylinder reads **90** mL
